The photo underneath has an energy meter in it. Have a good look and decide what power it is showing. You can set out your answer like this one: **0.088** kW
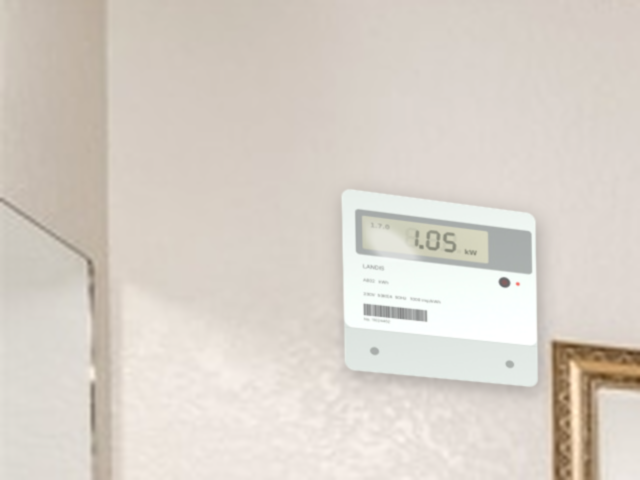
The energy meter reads **1.05** kW
